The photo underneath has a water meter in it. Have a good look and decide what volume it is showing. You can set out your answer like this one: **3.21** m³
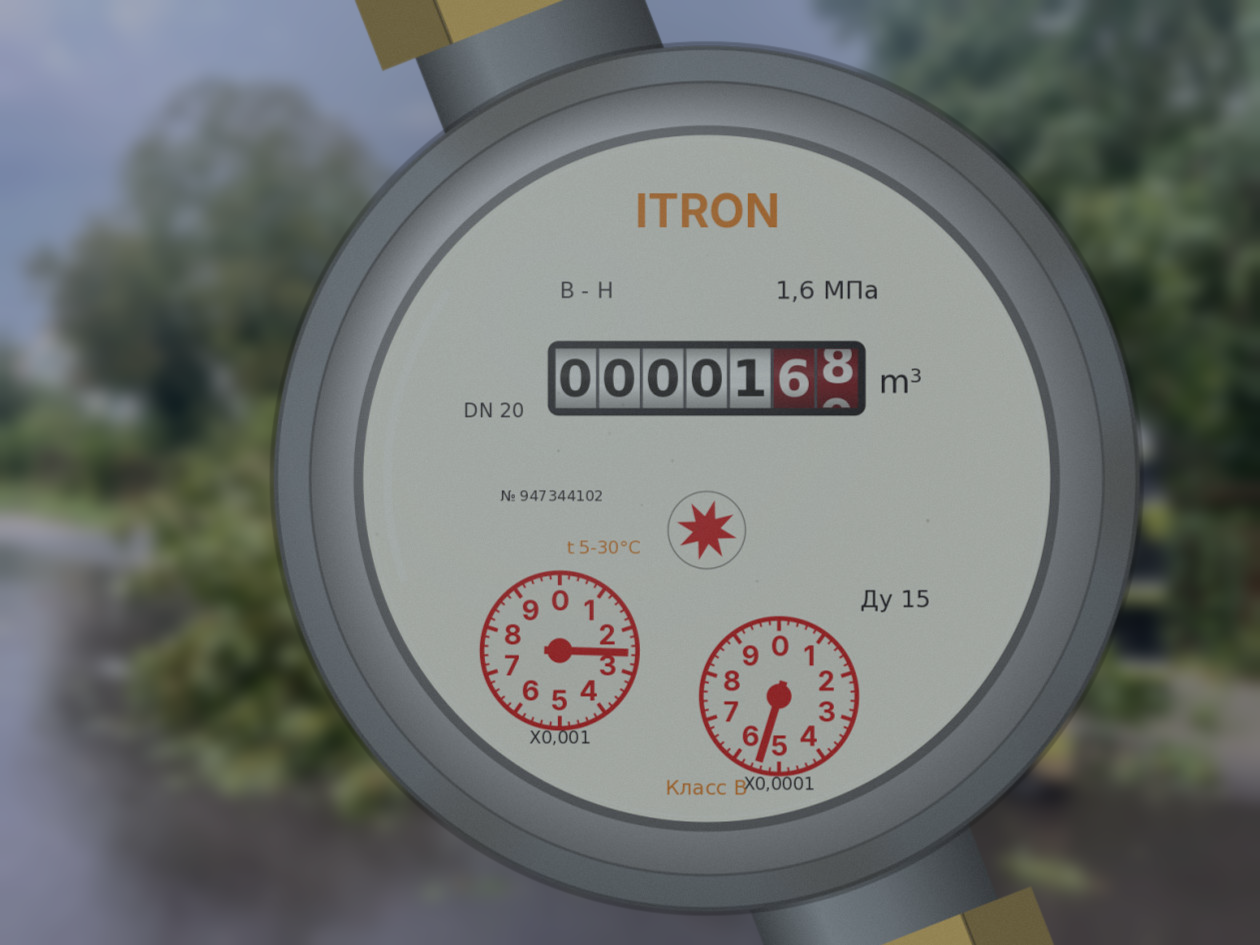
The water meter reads **1.6825** m³
